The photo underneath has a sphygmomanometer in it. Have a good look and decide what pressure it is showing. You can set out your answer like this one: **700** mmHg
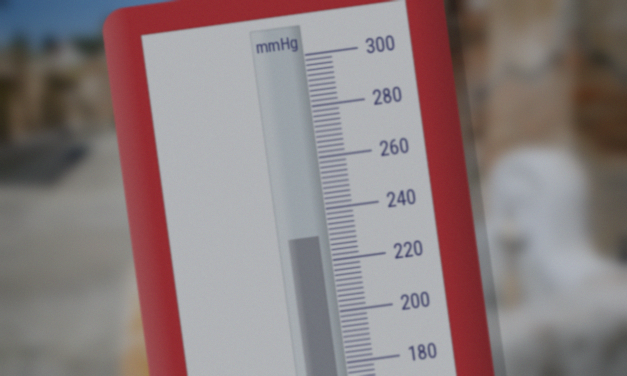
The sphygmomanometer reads **230** mmHg
